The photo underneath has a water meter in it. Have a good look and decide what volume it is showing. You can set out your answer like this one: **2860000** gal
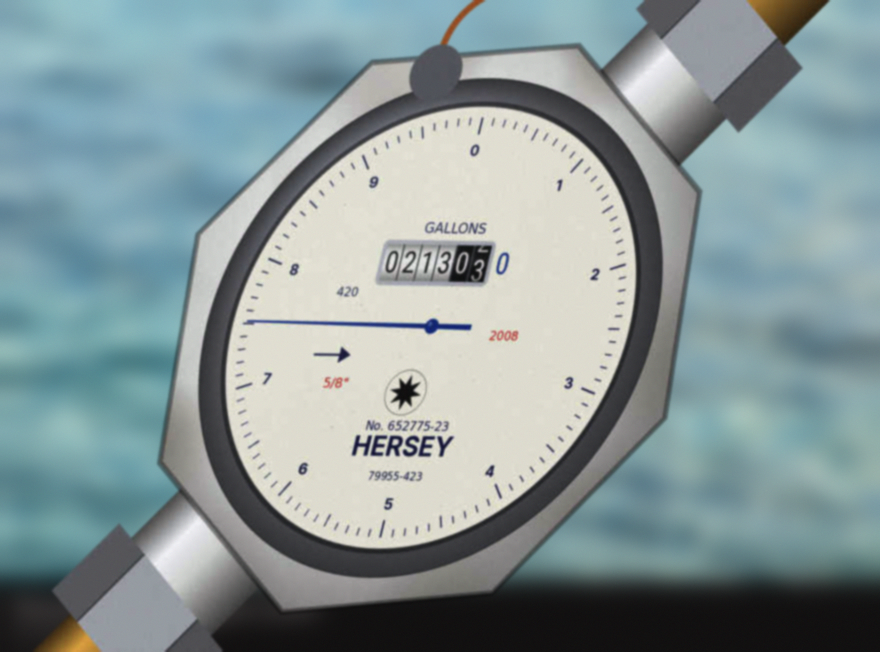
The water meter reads **213027.5** gal
